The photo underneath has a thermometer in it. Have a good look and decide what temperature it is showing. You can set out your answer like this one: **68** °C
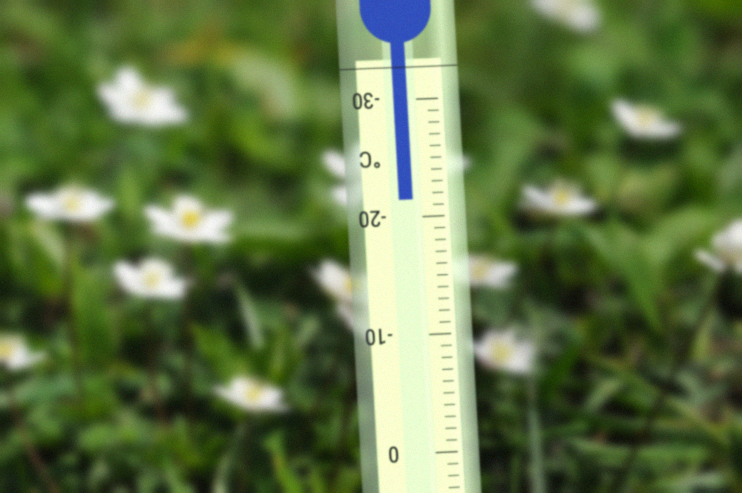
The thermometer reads **-21.5** °C
